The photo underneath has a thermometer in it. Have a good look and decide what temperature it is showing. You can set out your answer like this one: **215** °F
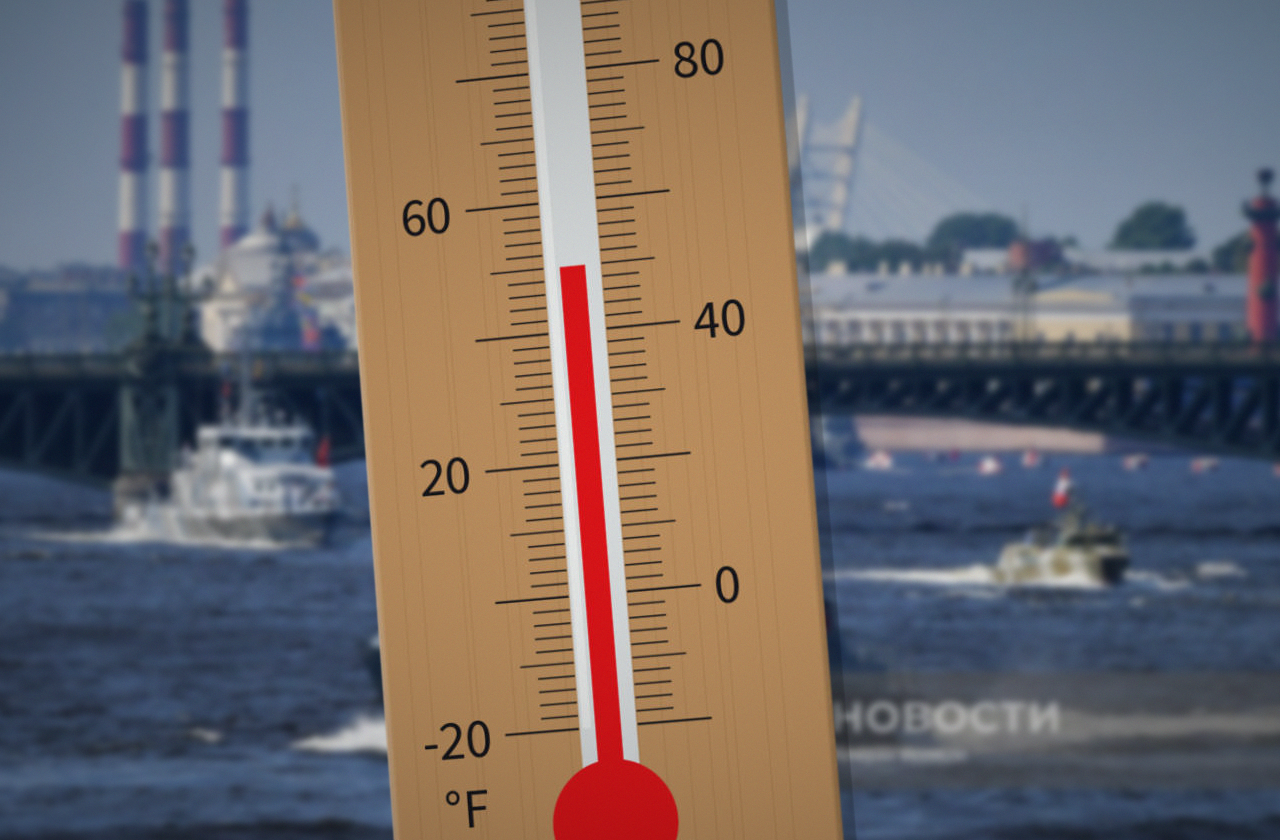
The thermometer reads **50** °F
